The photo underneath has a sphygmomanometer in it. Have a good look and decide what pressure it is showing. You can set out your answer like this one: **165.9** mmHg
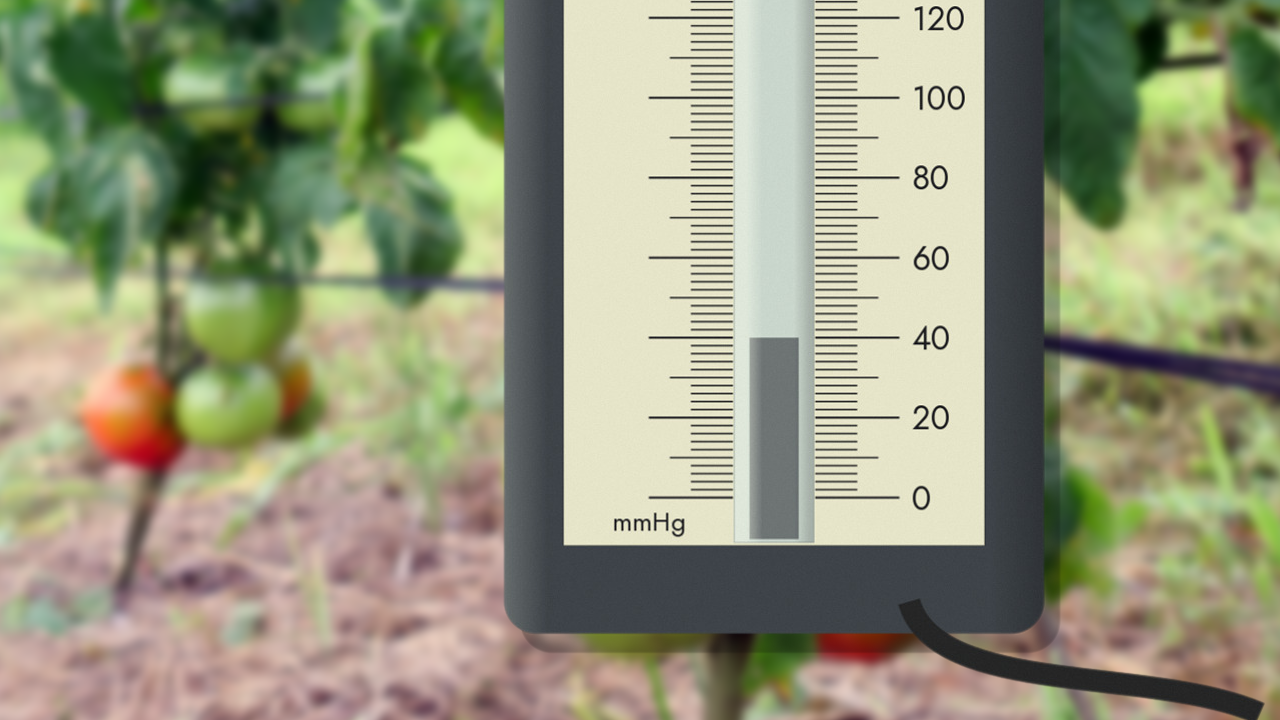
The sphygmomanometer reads **40** mmHg
